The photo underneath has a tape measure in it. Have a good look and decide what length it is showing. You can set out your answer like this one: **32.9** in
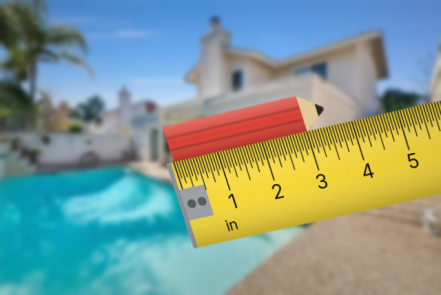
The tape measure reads **3.5** in
